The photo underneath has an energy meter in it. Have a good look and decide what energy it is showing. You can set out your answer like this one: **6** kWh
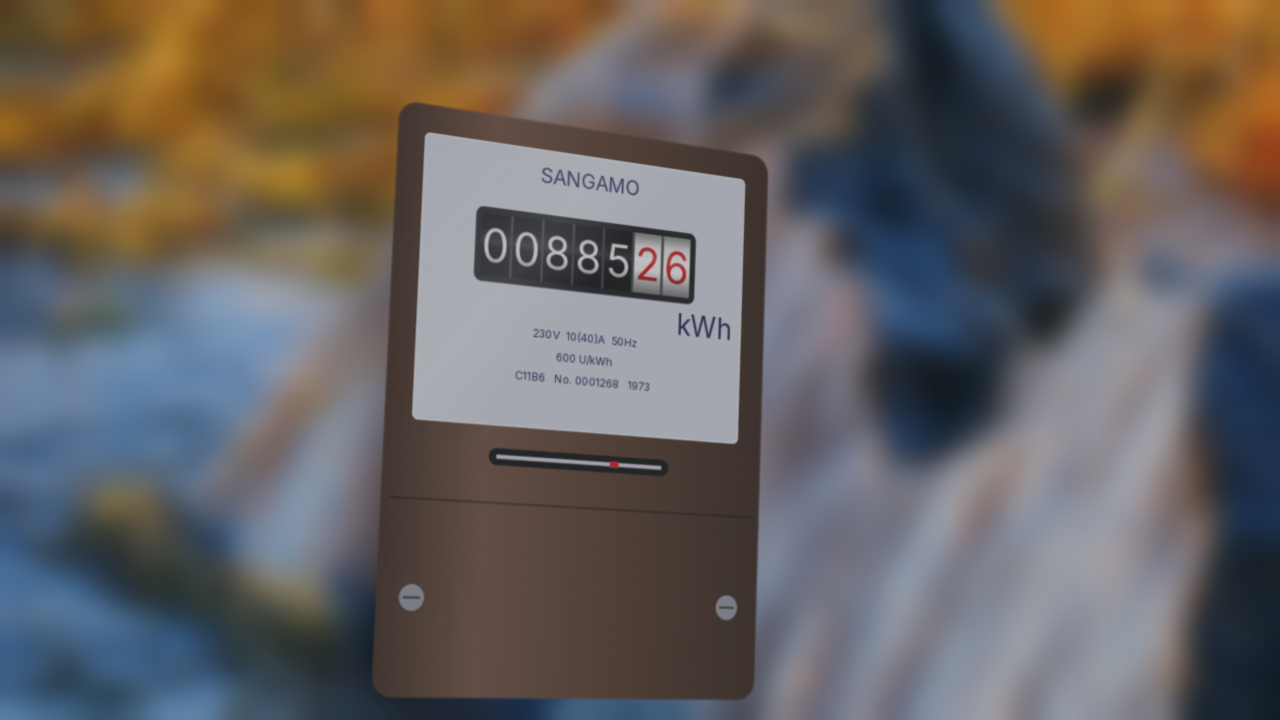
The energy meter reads **885.26** kWh
